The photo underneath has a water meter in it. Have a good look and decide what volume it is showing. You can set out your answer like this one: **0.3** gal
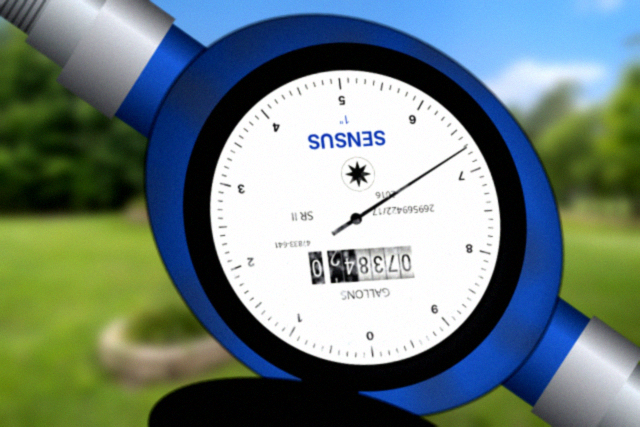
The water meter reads **738416.7** gal
